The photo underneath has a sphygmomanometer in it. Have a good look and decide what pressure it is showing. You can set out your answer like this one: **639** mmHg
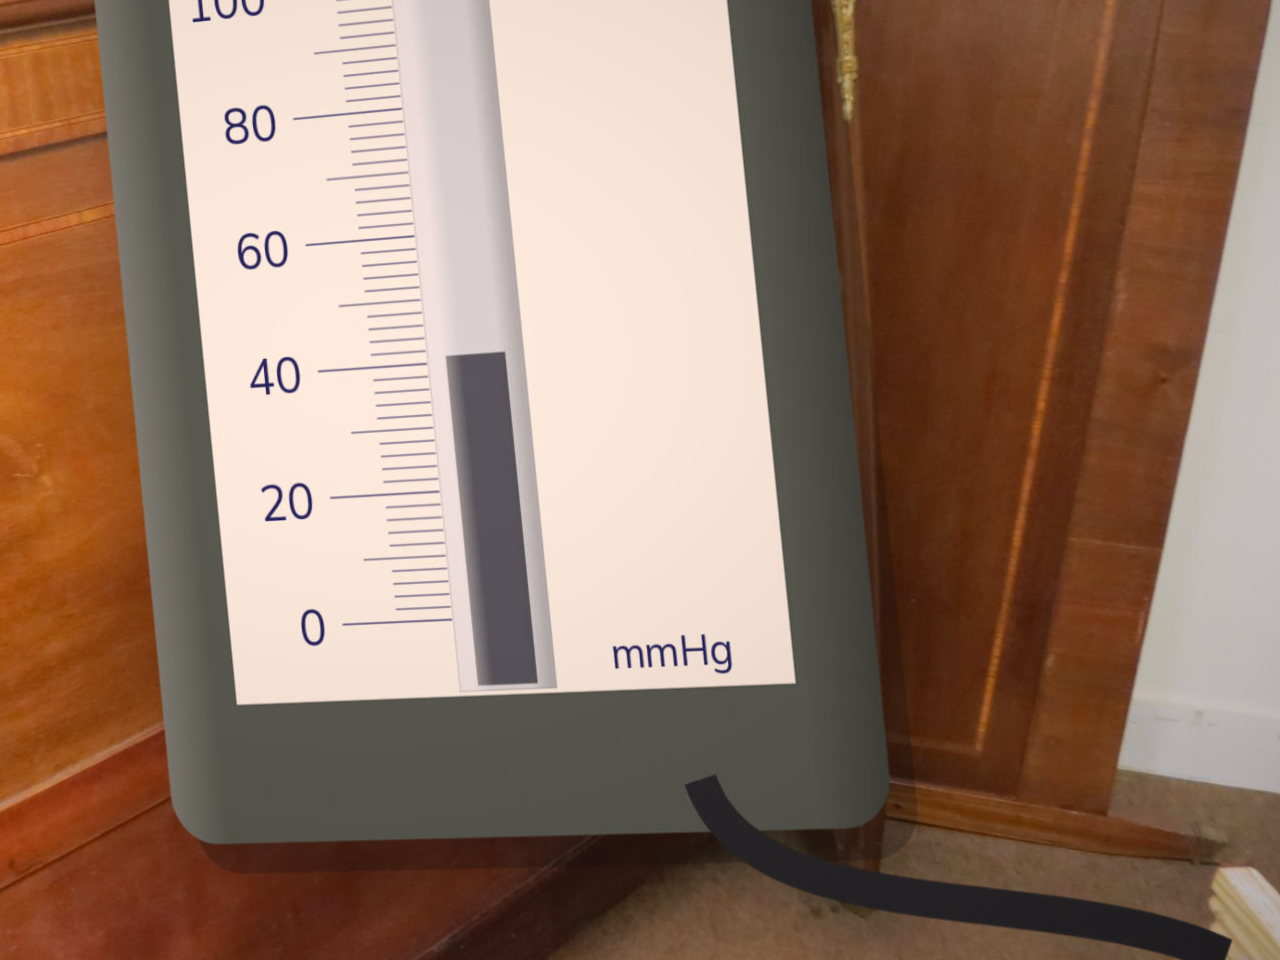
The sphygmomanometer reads **41** mmHg
